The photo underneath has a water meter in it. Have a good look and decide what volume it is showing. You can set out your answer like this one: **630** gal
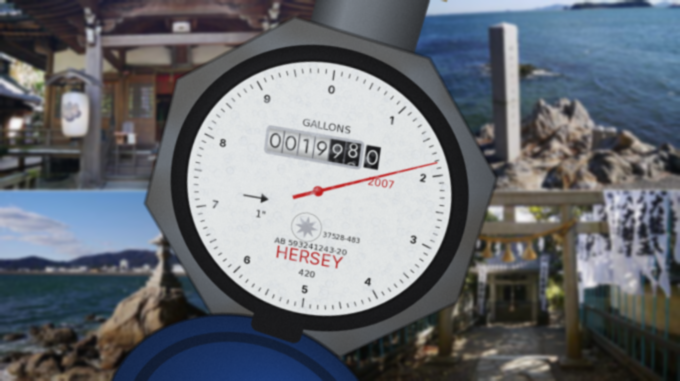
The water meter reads **19981.8** gal
